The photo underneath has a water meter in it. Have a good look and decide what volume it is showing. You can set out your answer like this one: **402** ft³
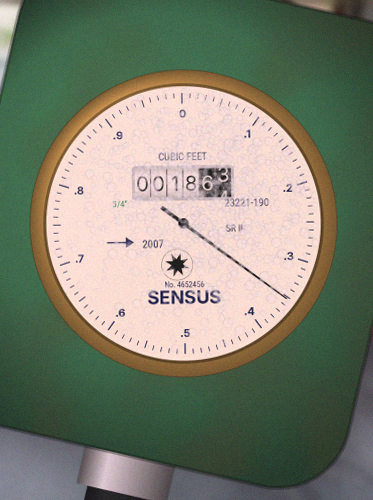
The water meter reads **1863.35** ft³
